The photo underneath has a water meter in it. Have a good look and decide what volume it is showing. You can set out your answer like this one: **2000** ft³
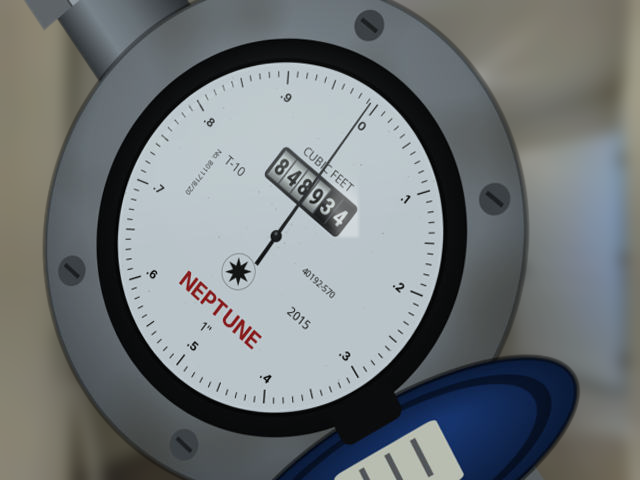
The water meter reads **848933.99** ft³
